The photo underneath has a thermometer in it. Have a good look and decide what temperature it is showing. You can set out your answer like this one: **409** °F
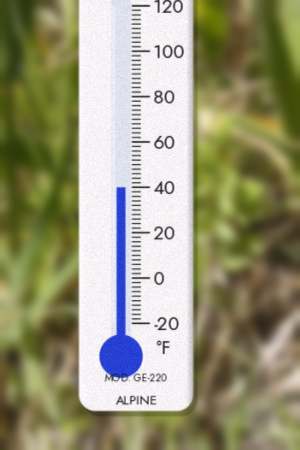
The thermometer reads **40** °F
